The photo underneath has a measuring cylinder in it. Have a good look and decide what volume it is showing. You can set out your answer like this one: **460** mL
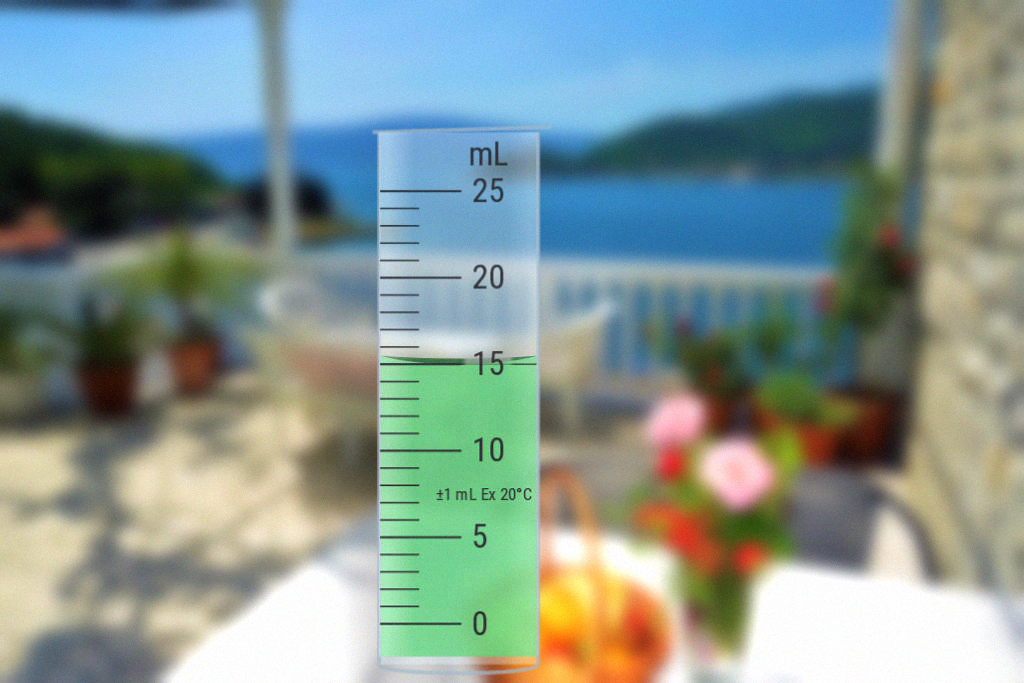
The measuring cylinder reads **15** mL
